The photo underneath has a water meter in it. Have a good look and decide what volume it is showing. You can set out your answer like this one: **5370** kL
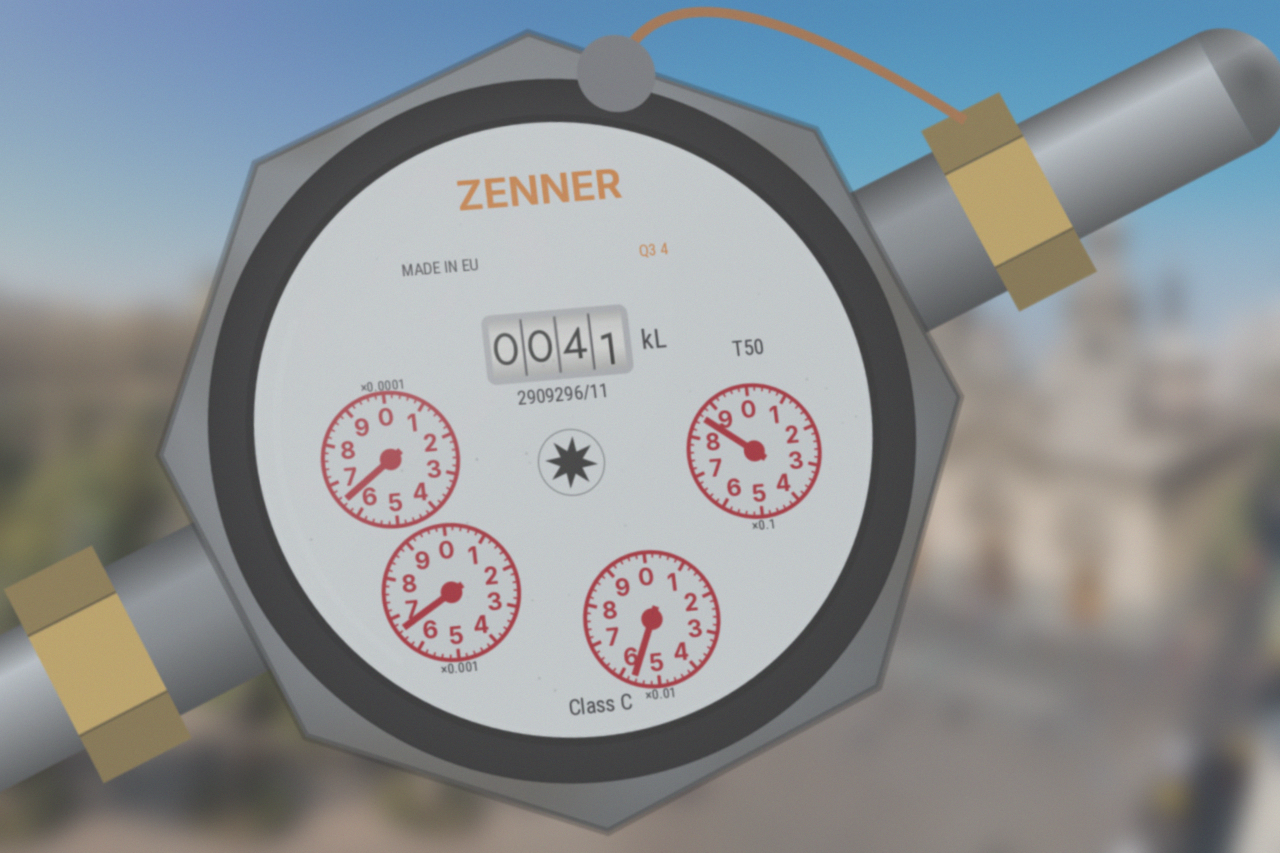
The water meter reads **40.8566** kL
